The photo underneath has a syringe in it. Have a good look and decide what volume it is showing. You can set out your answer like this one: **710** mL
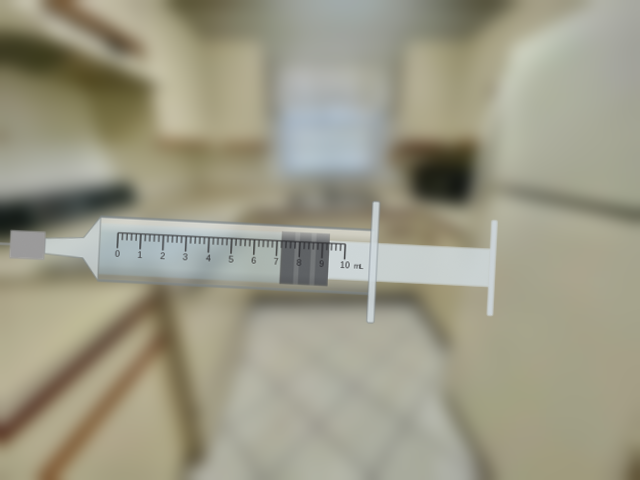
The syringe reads **7.2** mL
